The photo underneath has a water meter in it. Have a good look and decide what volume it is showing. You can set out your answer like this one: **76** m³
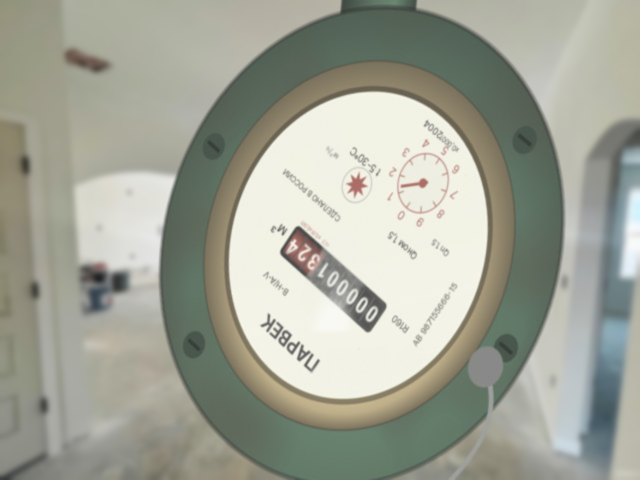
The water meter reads **1.3241** m³
